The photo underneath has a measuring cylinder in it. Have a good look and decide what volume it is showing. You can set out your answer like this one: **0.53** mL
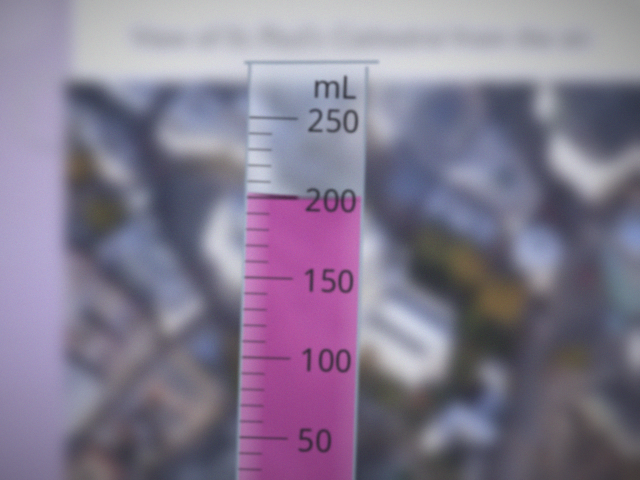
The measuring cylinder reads **200** mL
